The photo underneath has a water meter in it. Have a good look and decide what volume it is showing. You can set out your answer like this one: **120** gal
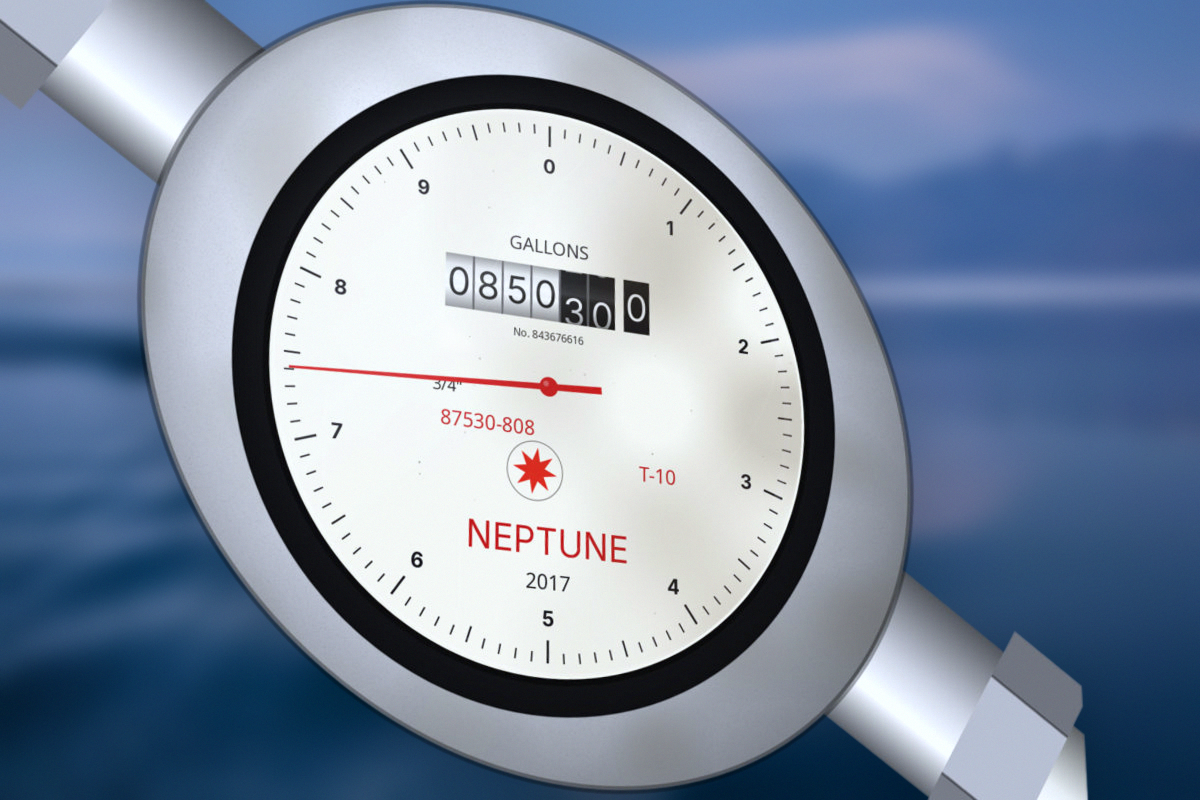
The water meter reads **850297.4** gal
